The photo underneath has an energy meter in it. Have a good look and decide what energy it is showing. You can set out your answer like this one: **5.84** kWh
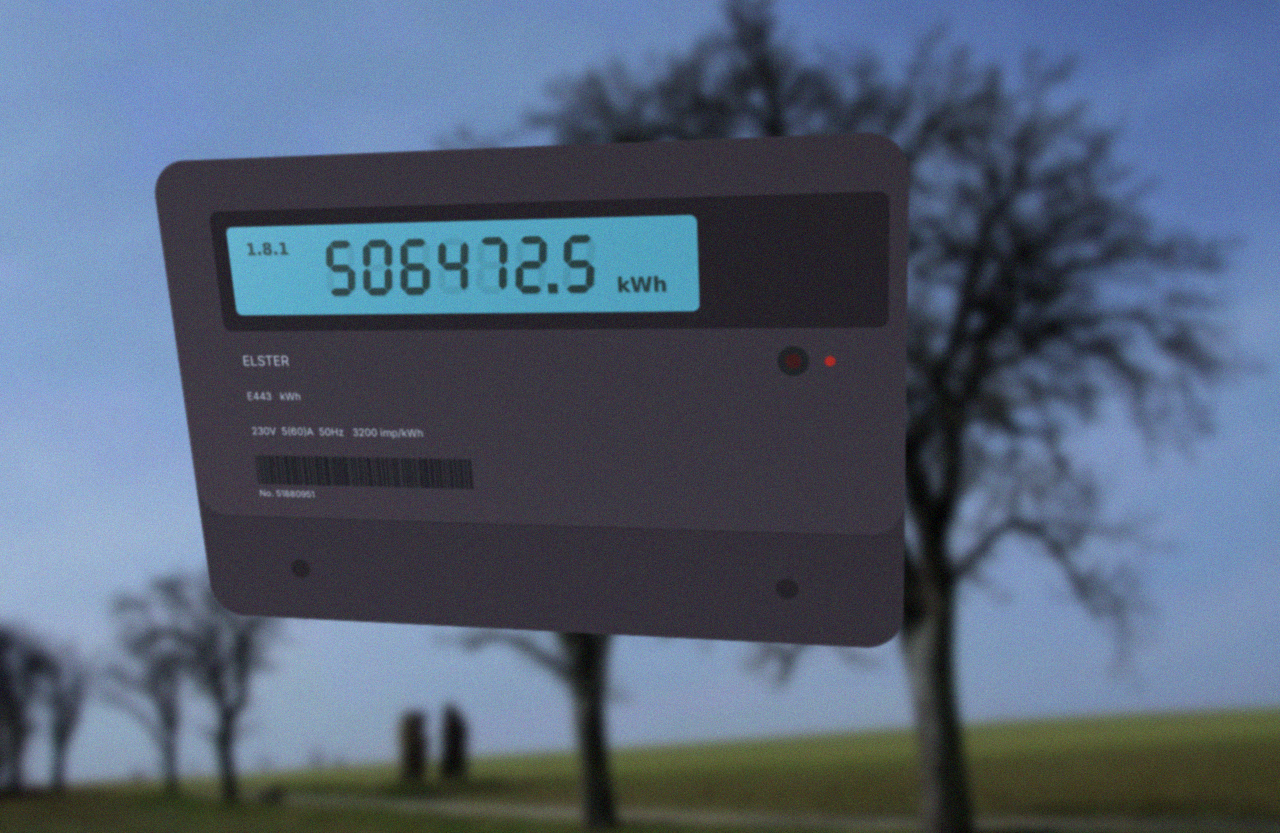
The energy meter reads **506472.5** kWh
